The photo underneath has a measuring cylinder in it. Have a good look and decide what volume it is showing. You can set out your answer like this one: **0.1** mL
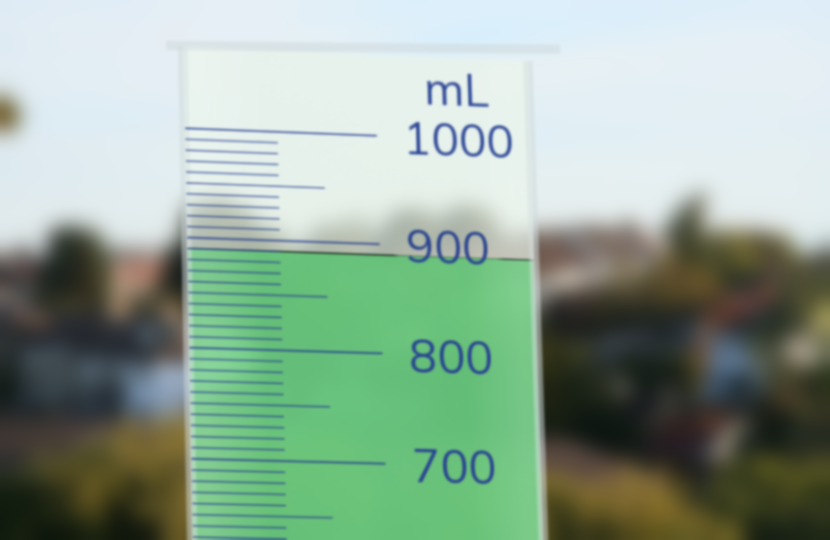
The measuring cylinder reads **890** mL
